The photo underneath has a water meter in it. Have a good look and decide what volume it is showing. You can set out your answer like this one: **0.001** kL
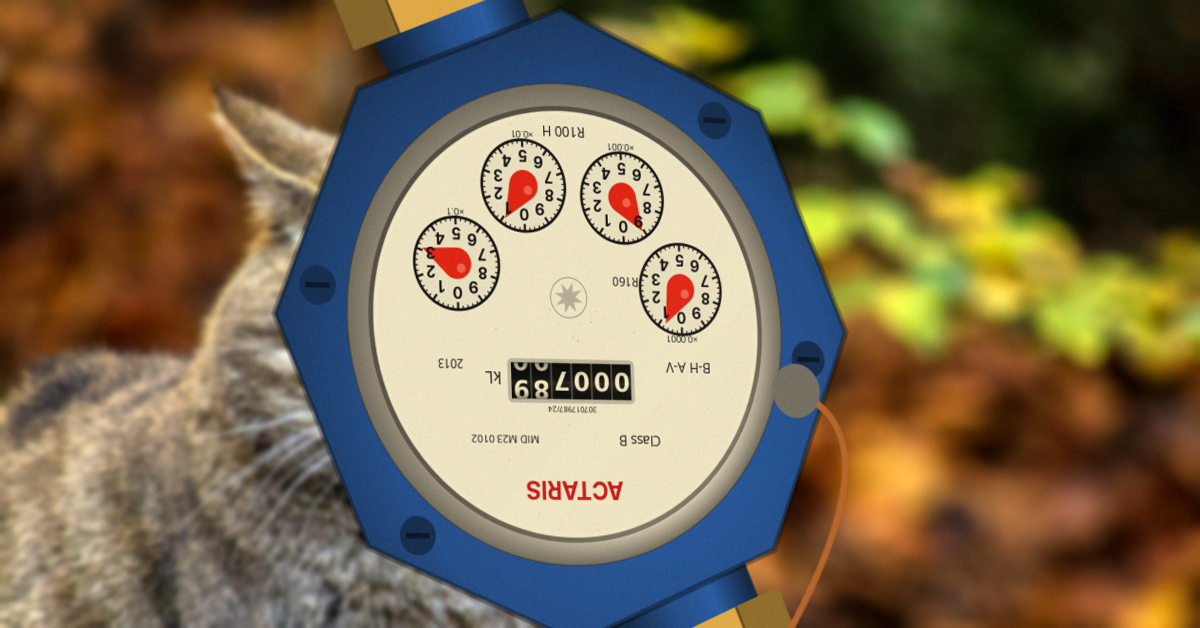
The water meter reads **789.3090** kL
